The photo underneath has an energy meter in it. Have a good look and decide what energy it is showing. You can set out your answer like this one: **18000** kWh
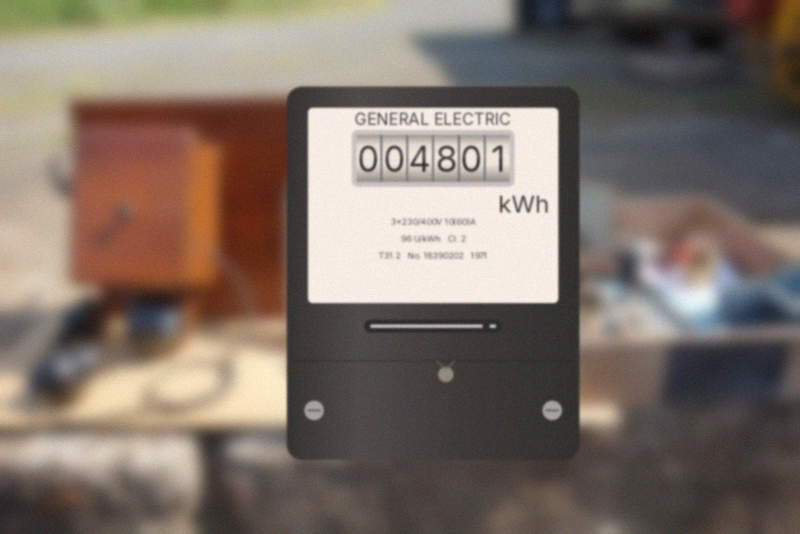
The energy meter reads **4801** kWh
